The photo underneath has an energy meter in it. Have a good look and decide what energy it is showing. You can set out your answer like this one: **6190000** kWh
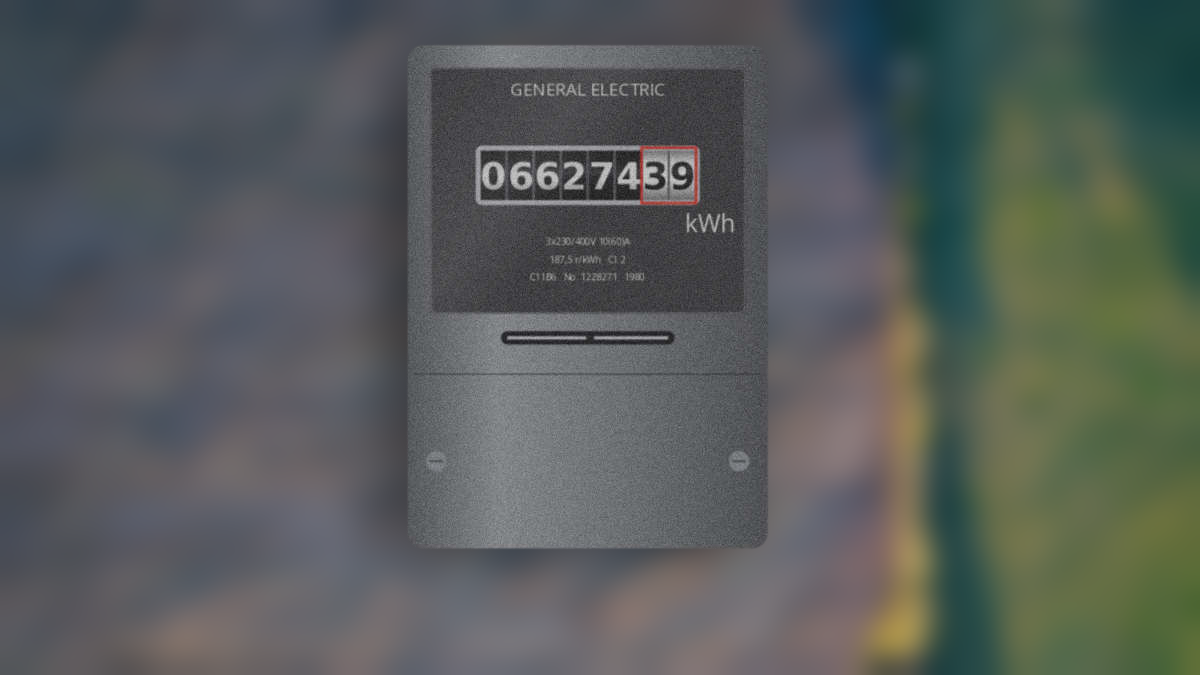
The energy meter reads **66274.39** kWh
